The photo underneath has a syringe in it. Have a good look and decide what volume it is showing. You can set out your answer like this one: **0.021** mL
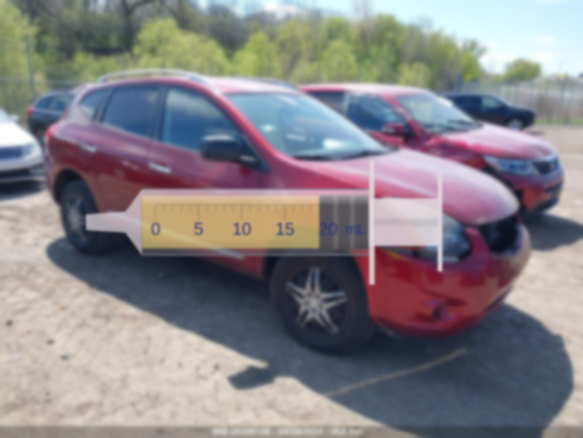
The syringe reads **19** mL
